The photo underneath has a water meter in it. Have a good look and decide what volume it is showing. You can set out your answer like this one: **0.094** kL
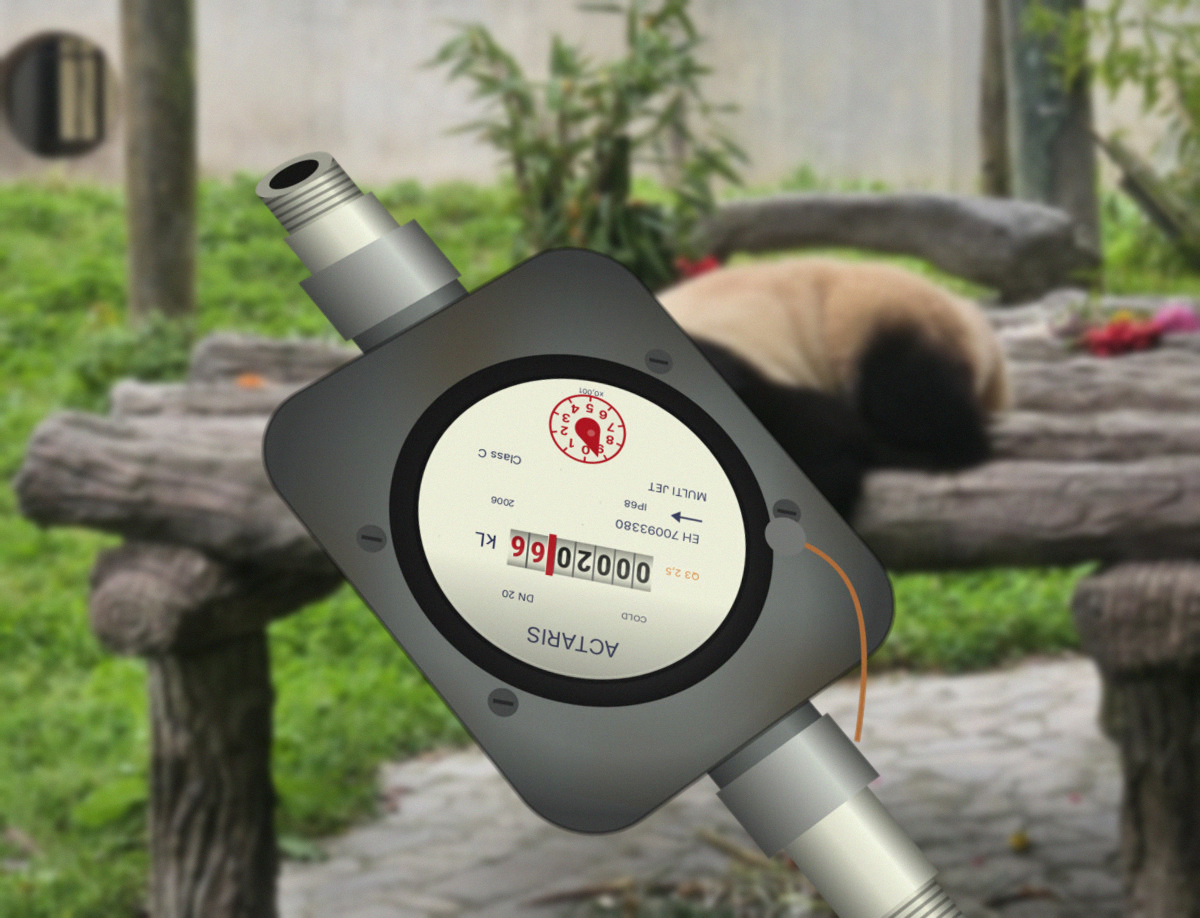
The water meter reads **20.659** kL
